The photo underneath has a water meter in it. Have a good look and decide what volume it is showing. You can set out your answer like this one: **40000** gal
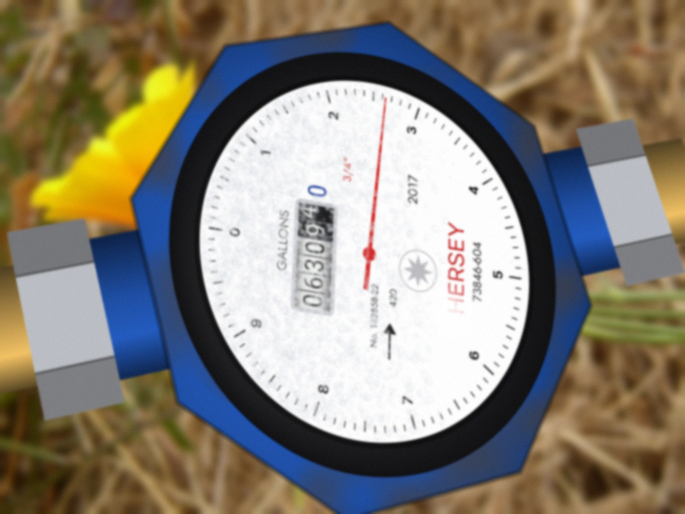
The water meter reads **630942.6** gal
